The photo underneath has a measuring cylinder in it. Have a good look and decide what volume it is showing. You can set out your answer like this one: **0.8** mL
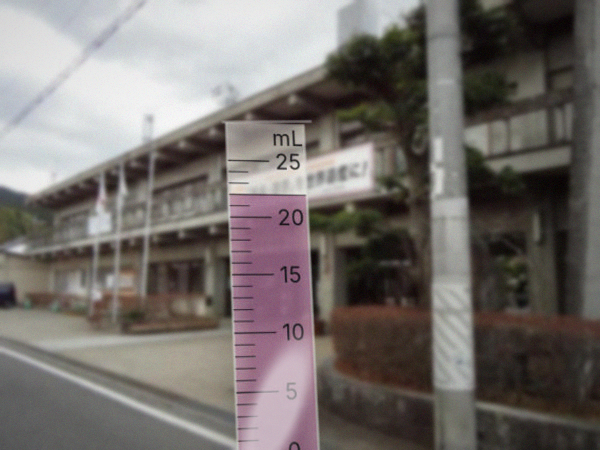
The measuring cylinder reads **22** mL
